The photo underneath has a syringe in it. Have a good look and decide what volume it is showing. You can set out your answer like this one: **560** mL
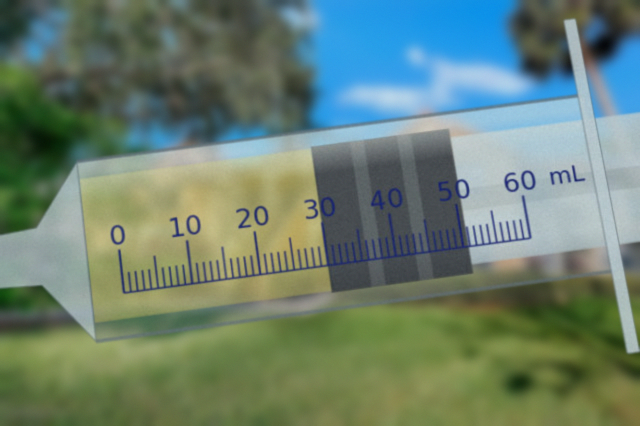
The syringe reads **30** mL
